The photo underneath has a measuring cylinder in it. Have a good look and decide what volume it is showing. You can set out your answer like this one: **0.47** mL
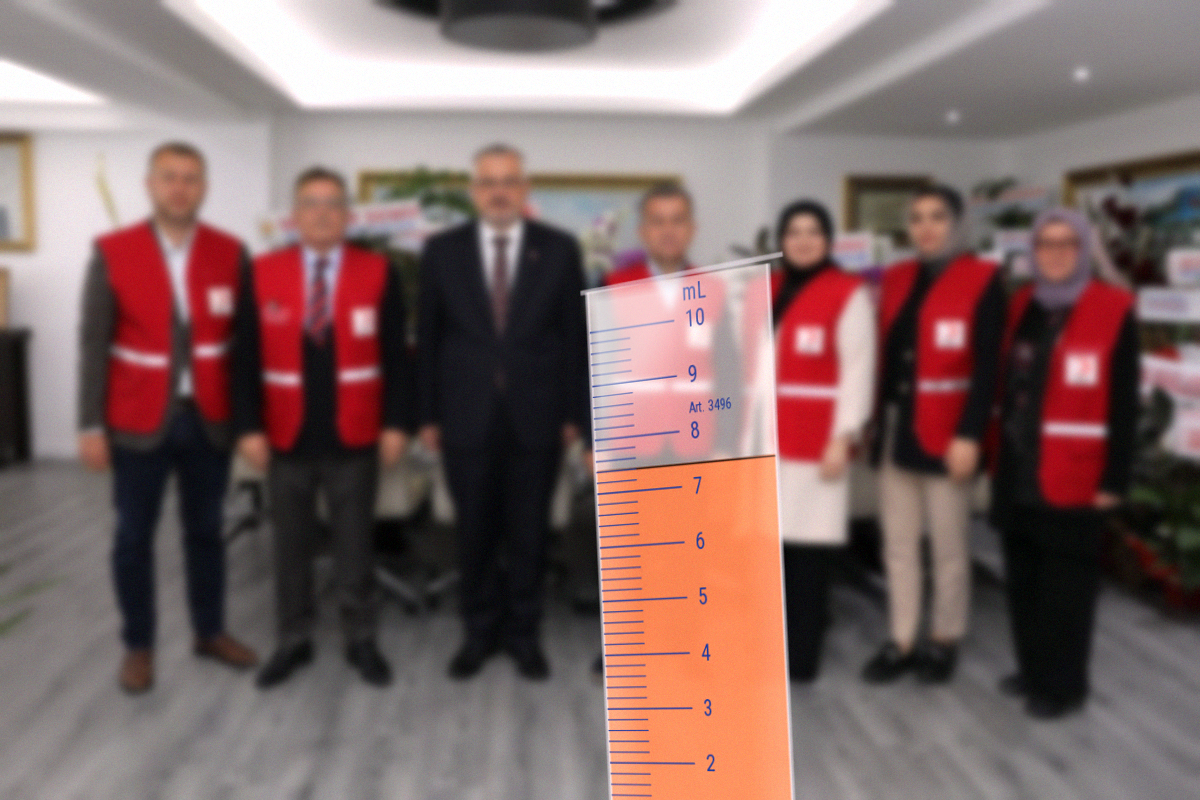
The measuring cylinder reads **7.4** mL
